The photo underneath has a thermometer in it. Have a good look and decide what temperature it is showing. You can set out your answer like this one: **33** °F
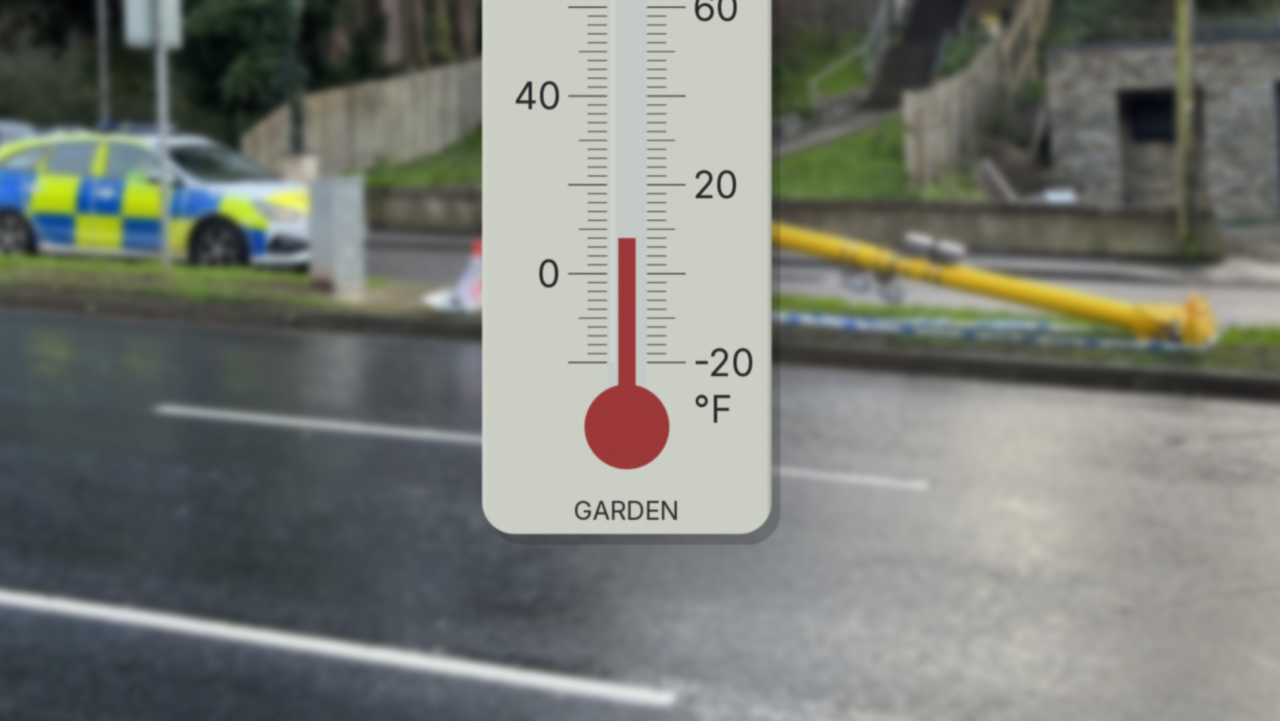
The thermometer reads **8** °F
